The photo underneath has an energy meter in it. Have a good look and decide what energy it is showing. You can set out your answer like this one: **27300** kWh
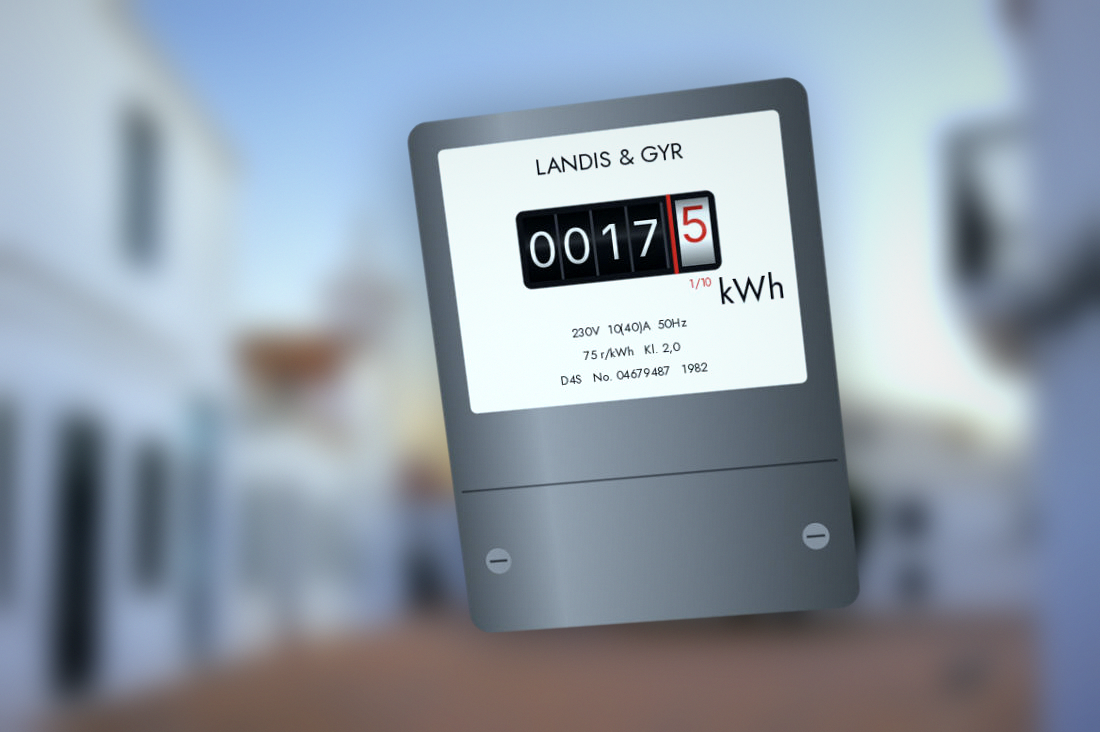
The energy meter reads **17.5** kWh
